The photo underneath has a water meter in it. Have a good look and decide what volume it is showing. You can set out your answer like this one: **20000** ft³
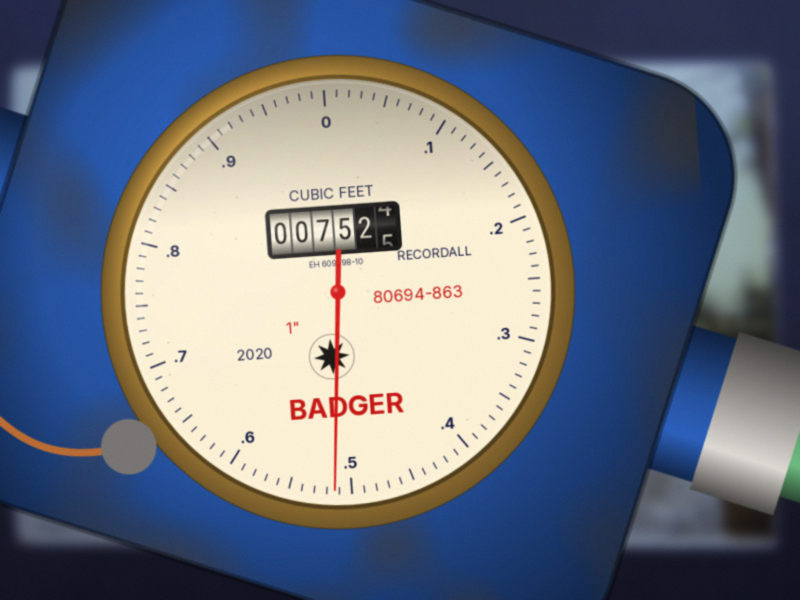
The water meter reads **7524.51** ft³
